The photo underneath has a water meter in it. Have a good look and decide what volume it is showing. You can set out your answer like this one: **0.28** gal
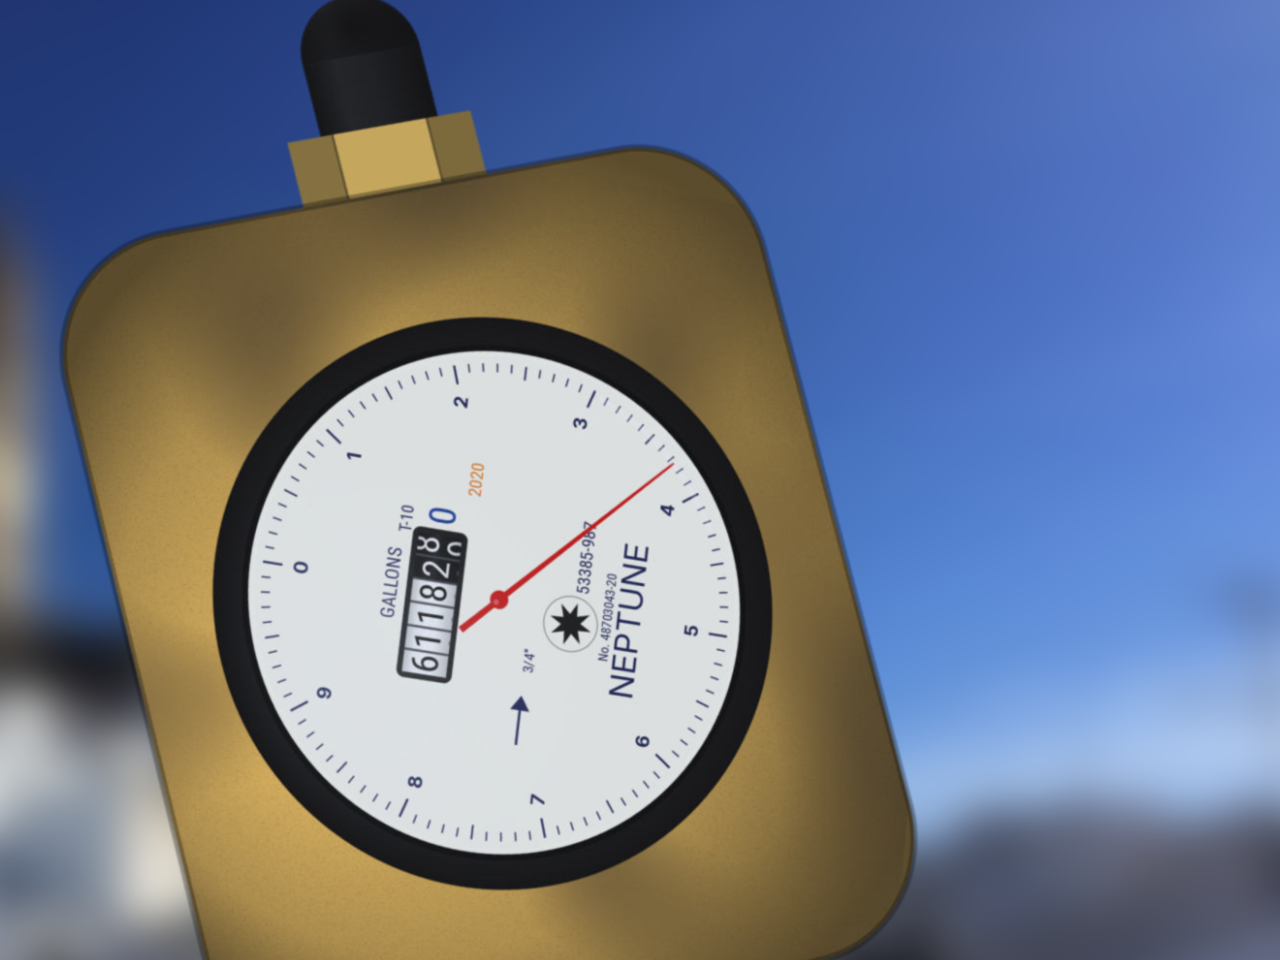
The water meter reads **6118283.7** gal
